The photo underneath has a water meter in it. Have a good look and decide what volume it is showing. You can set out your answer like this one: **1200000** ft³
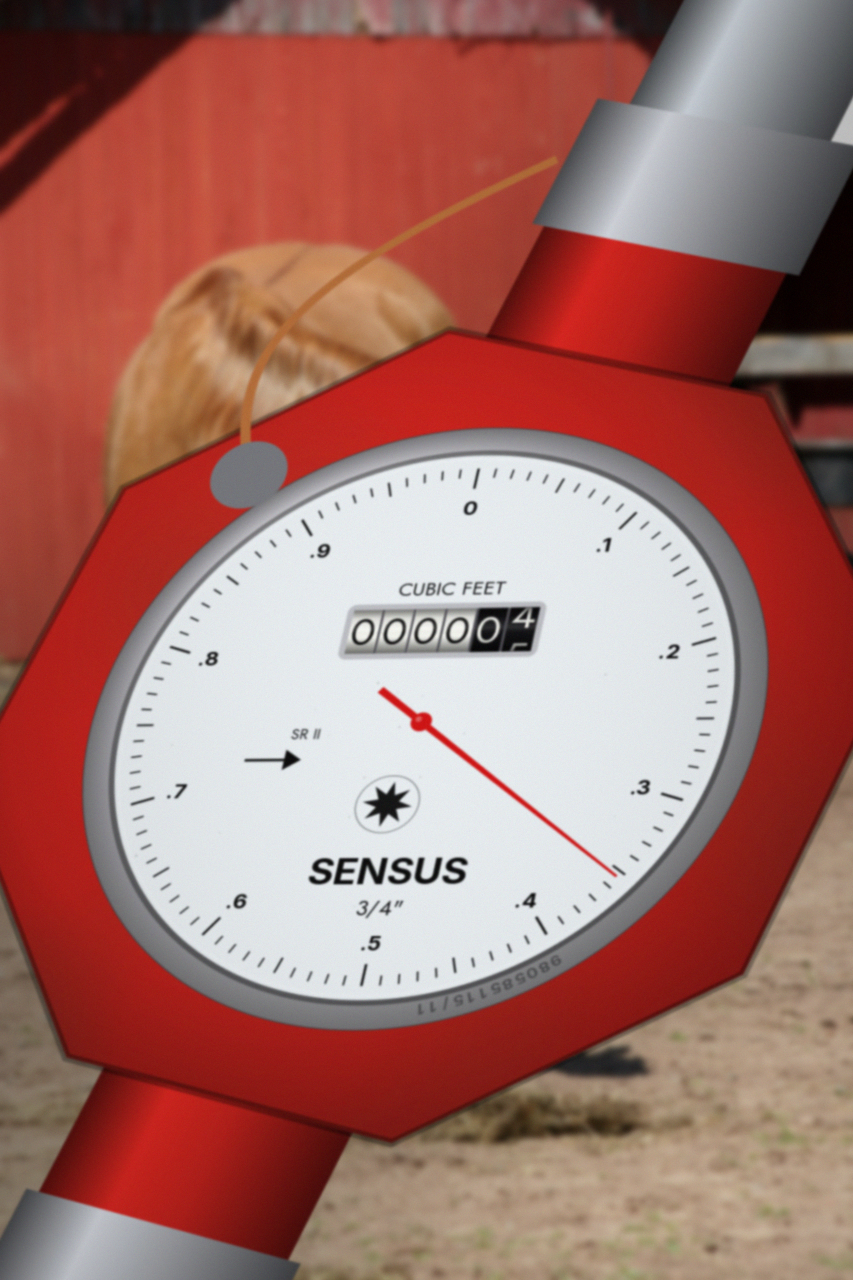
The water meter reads **4.35** ft³
